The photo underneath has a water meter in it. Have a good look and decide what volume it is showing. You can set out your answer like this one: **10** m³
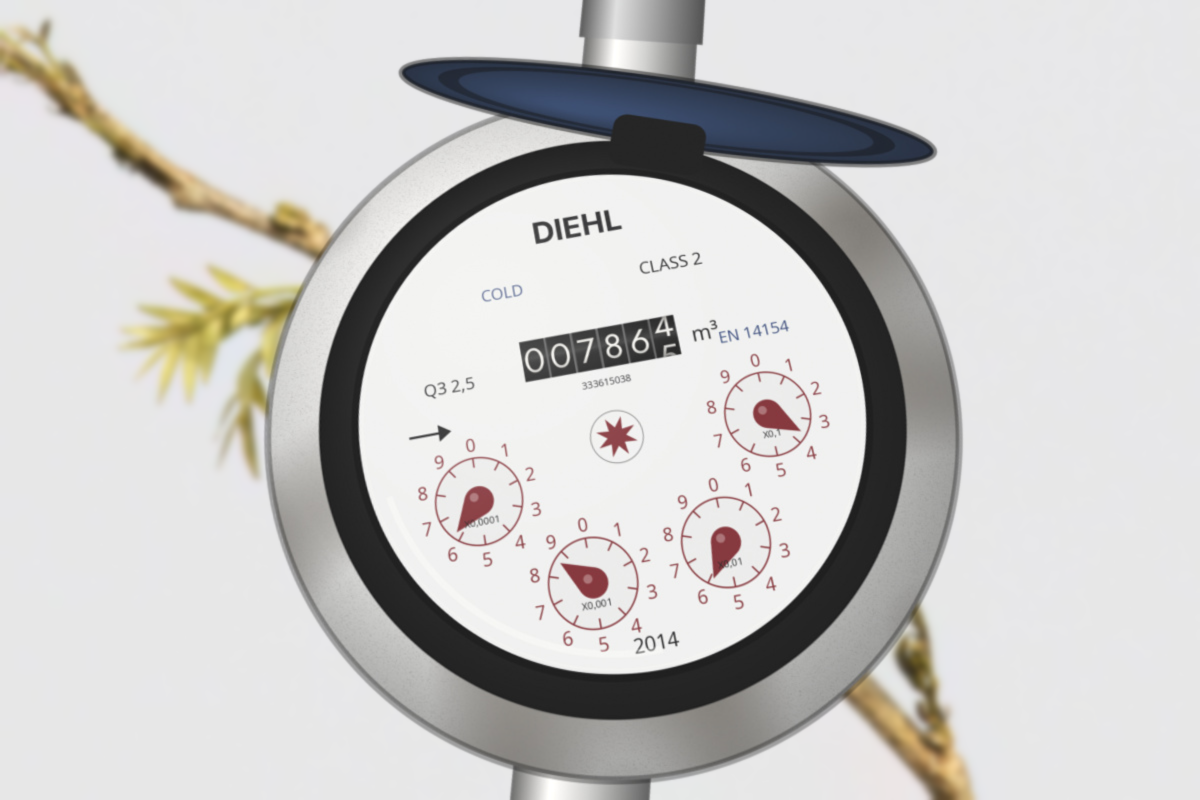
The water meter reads **7864.3586** m³
